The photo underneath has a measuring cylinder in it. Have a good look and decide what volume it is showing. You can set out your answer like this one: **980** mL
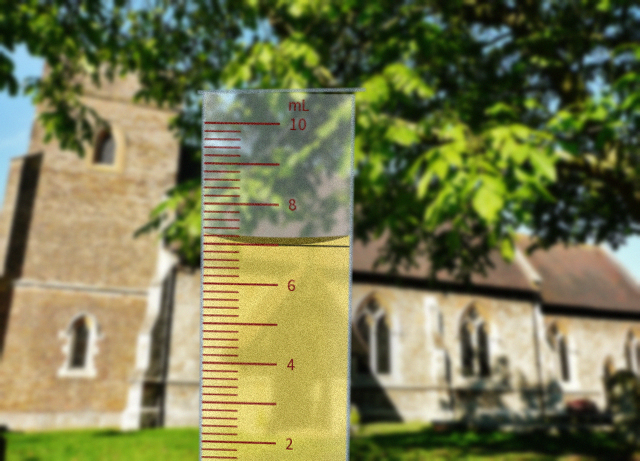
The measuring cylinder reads **7** mL
